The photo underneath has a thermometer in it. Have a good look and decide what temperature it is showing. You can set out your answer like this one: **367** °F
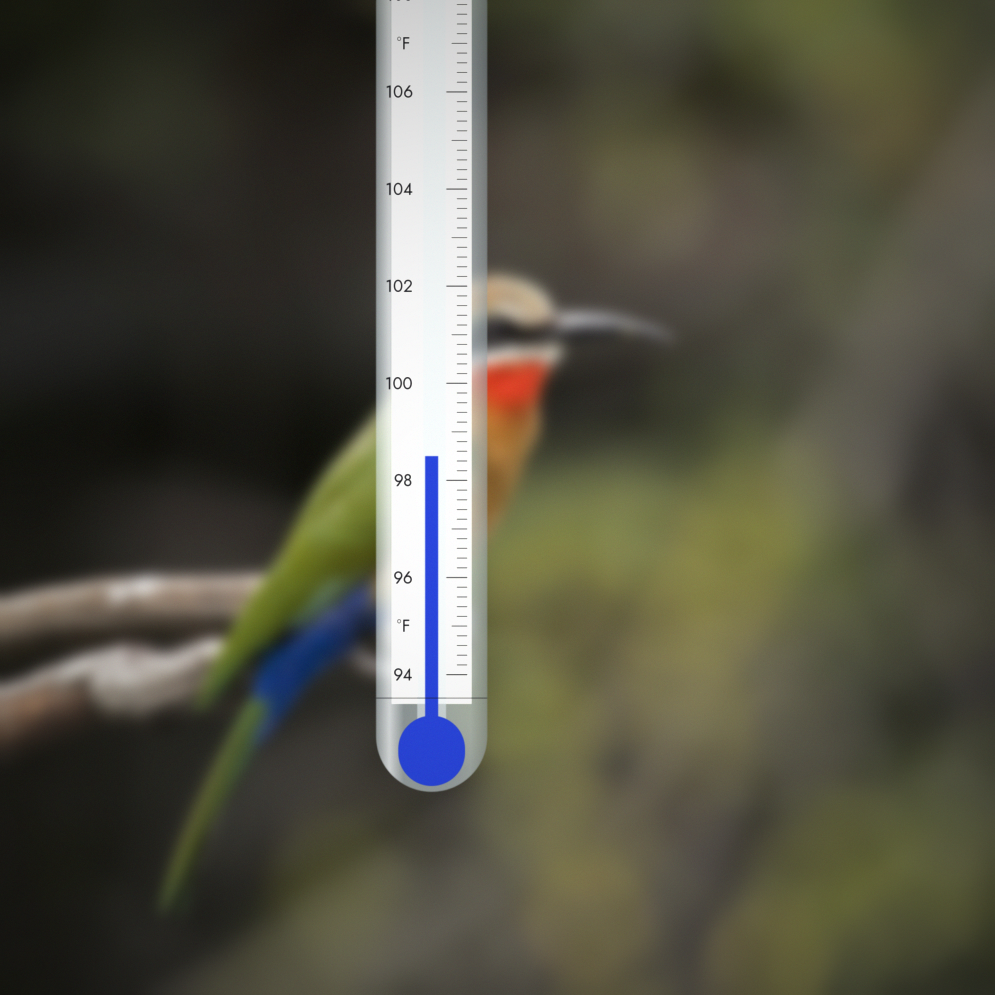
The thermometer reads **98.5** °F
